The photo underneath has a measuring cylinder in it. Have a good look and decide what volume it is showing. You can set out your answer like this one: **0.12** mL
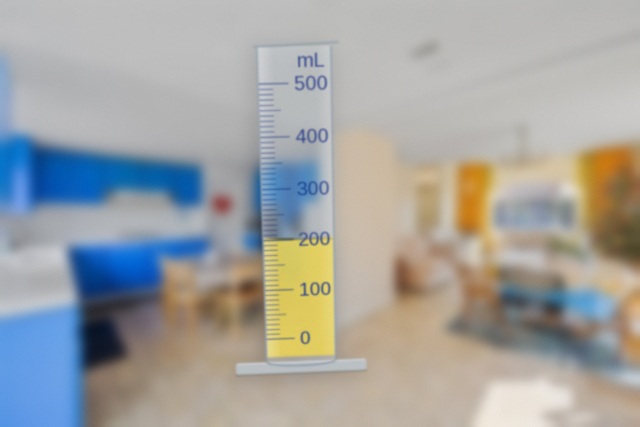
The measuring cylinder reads **200** mL
